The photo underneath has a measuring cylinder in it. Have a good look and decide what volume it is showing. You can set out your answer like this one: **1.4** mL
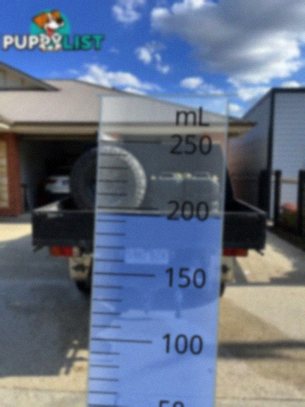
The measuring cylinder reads **195** mL
